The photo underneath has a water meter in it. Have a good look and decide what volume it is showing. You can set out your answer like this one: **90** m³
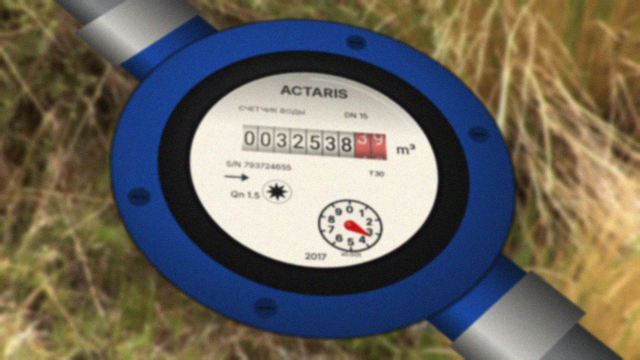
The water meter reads **32538.393** m³
